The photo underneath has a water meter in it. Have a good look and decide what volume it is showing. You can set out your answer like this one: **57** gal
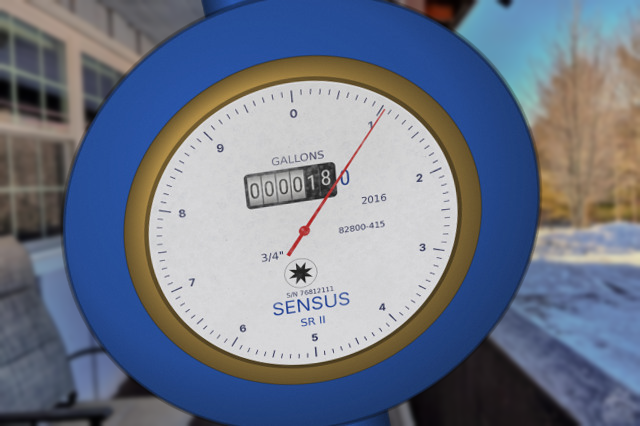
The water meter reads **181.0** gal
